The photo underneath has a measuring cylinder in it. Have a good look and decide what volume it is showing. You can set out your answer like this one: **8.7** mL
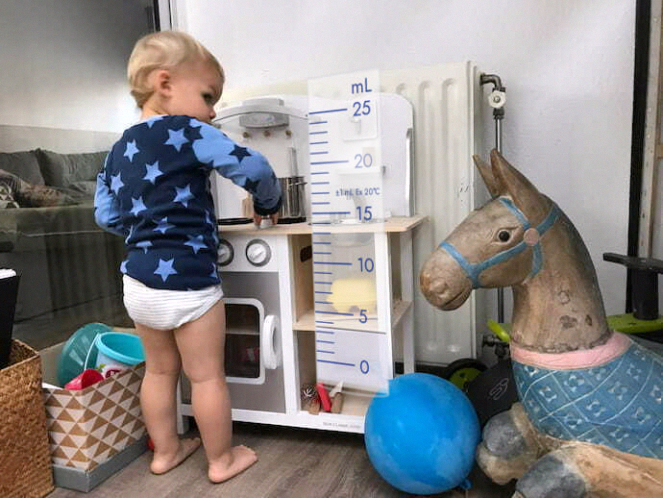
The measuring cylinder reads **3.5** mL
